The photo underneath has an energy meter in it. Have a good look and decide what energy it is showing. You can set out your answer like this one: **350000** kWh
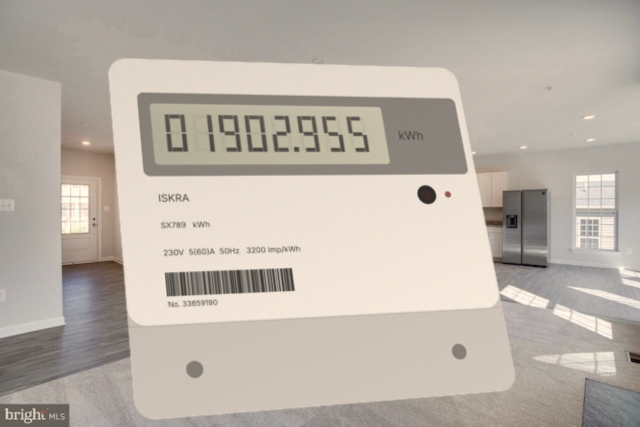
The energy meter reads **1902.955** kWh
